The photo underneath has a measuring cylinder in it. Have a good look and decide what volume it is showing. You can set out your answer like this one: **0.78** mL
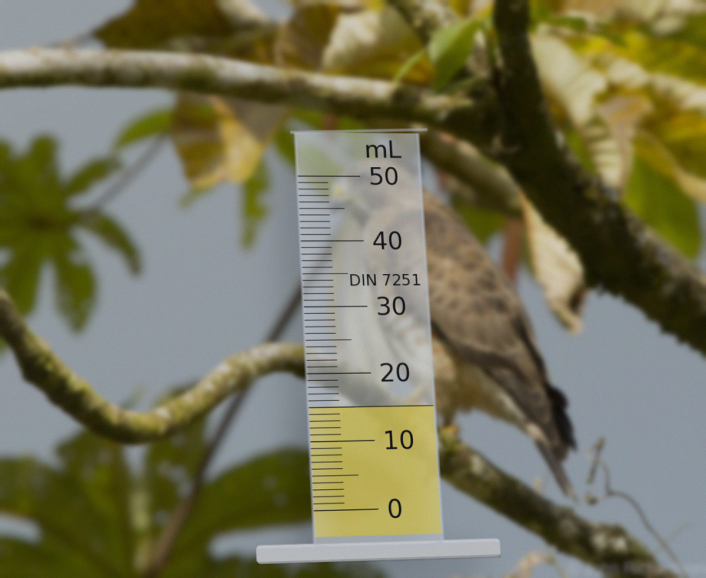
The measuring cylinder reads **15** mL
